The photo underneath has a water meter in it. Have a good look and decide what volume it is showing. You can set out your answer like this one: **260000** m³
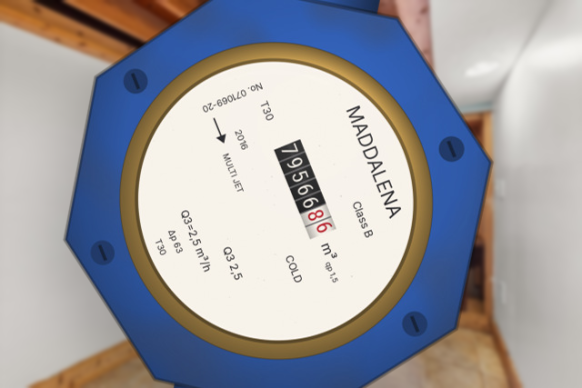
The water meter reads **79566.86** m³
